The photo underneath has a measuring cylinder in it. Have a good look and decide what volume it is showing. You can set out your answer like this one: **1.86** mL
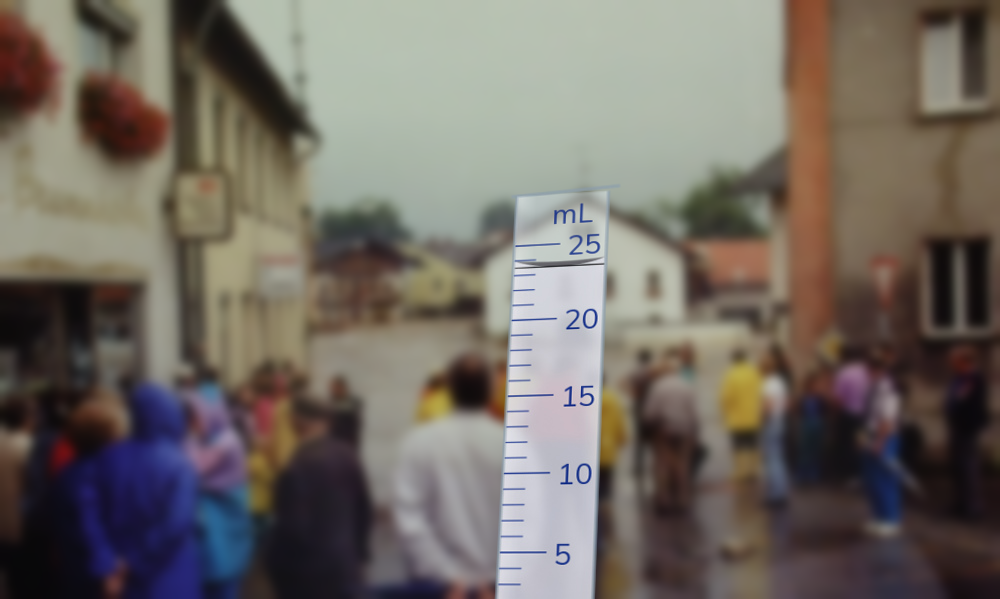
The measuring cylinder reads **23.5** mL
